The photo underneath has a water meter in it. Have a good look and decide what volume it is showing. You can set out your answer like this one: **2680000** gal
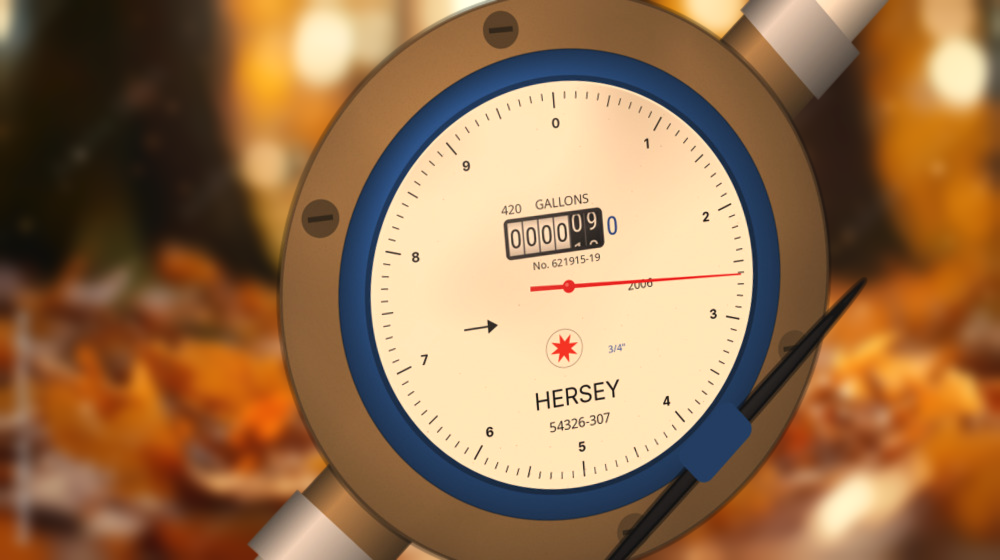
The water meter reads **92.6** gal
